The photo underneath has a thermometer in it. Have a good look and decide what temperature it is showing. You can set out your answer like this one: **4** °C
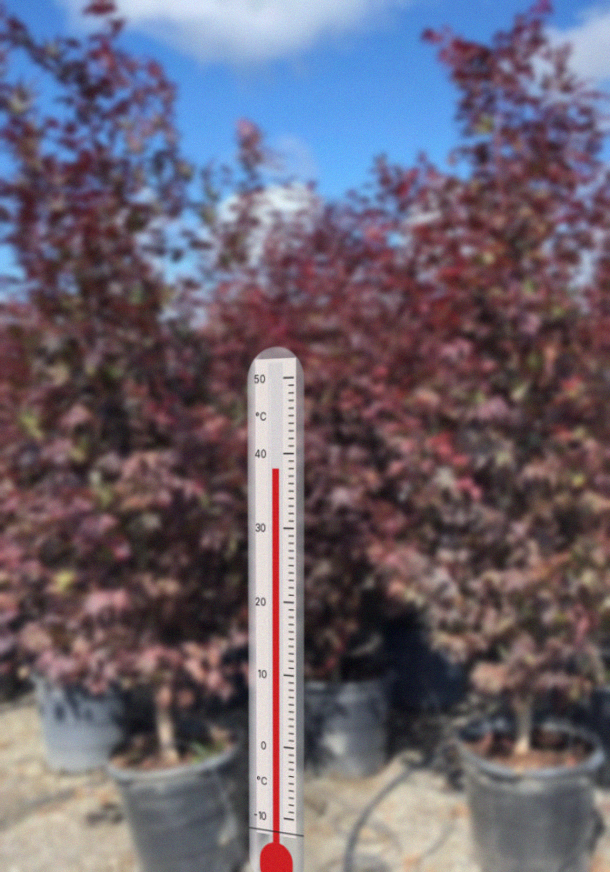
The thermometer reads **38** °C
